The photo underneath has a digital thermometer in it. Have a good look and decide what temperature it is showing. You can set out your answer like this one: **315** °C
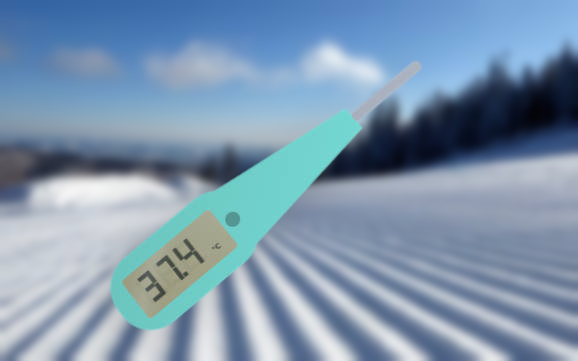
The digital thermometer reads **37.4** °C
